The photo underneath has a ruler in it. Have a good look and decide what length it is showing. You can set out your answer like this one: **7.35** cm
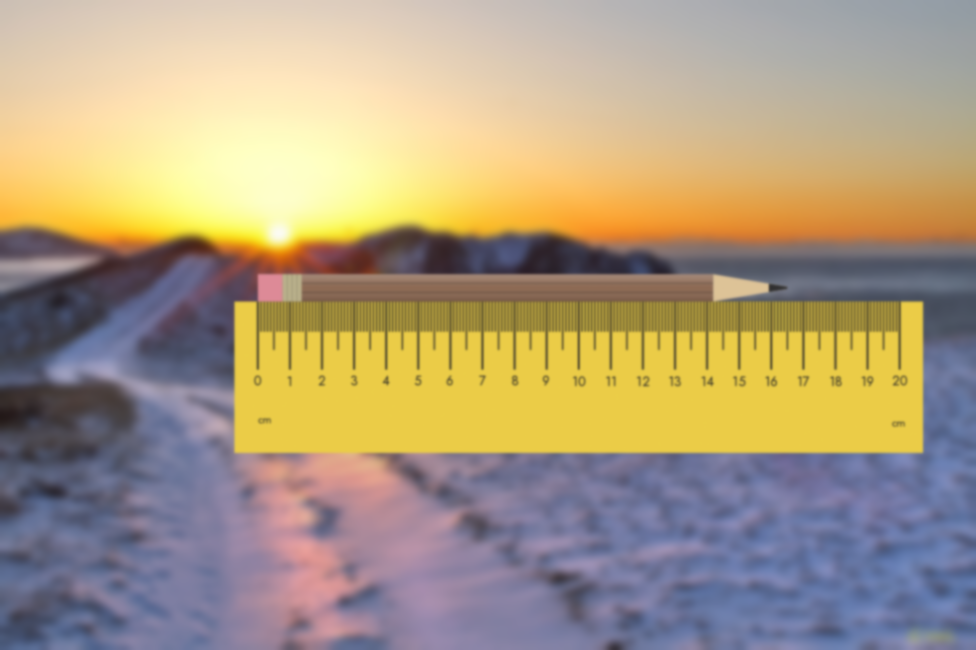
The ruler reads **16.5** cm
